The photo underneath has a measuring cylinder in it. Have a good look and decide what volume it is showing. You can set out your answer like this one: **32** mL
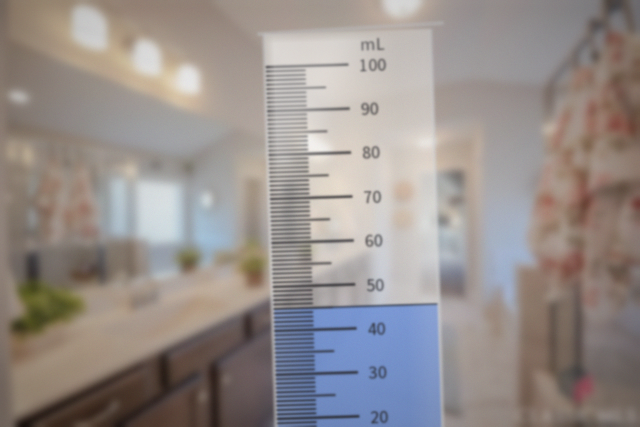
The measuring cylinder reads **45** mL
